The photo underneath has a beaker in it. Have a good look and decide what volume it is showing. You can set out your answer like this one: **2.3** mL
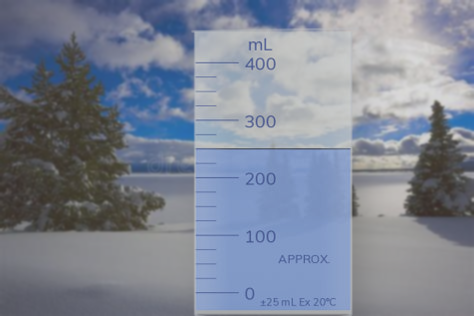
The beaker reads **250** mL
